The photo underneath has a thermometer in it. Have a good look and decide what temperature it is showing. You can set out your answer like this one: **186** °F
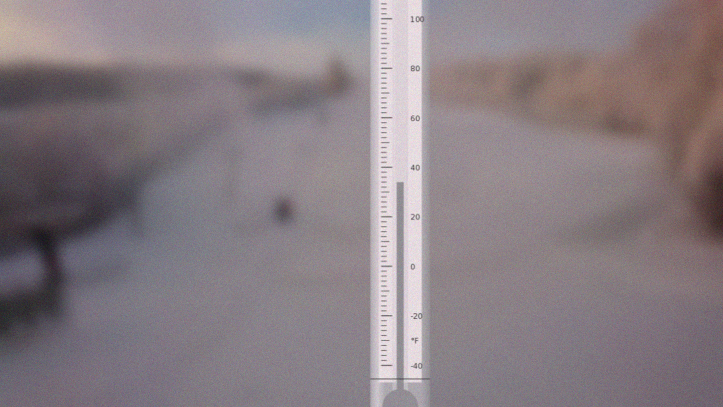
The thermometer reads **34** °F
